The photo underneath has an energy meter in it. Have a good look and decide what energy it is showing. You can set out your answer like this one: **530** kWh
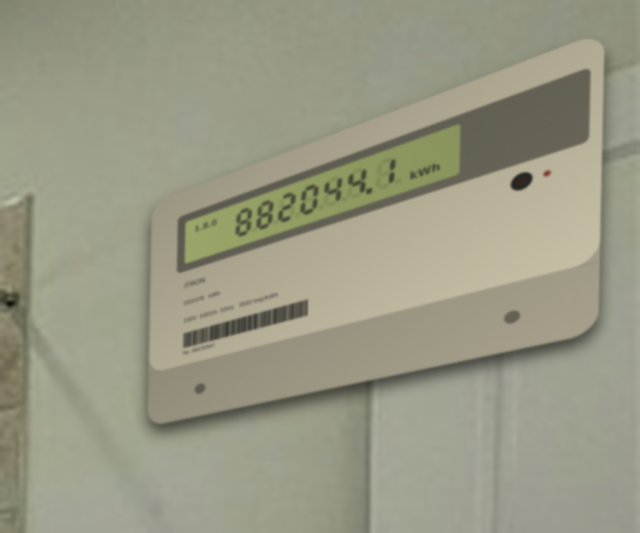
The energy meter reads **882044.1** kWh
